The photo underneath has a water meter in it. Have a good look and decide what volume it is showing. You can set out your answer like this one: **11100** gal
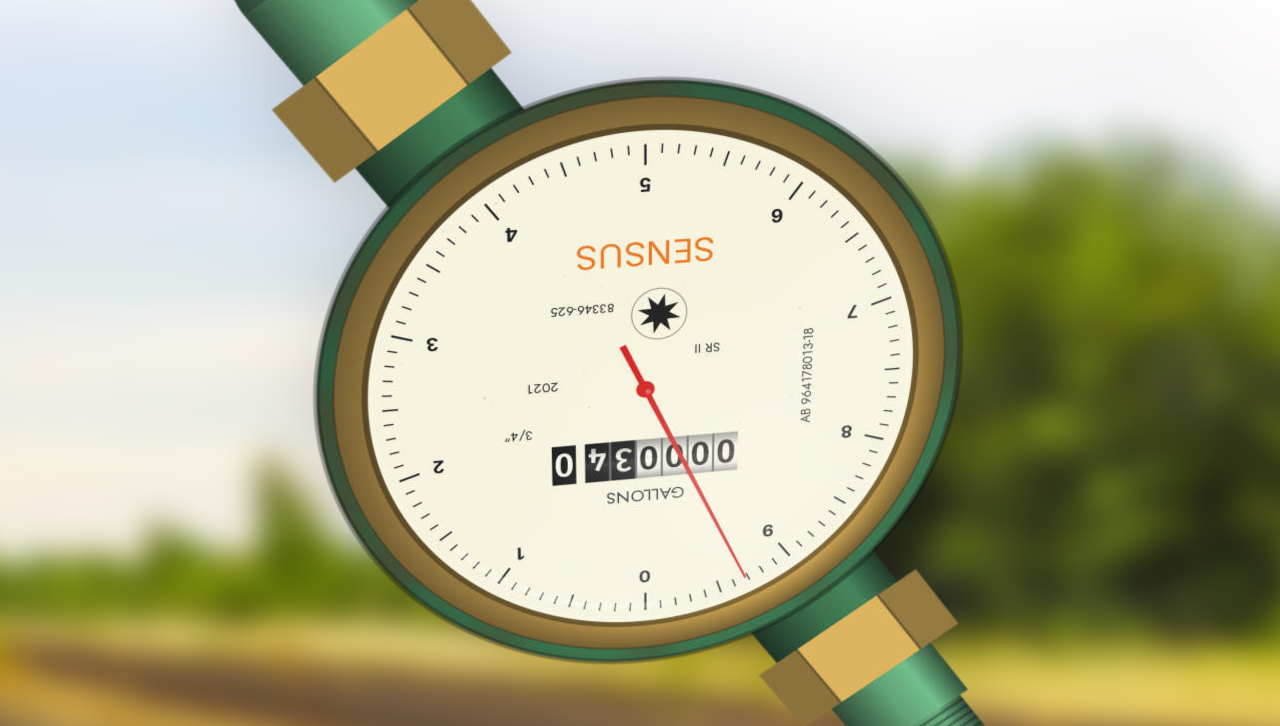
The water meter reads **339.3** gal
